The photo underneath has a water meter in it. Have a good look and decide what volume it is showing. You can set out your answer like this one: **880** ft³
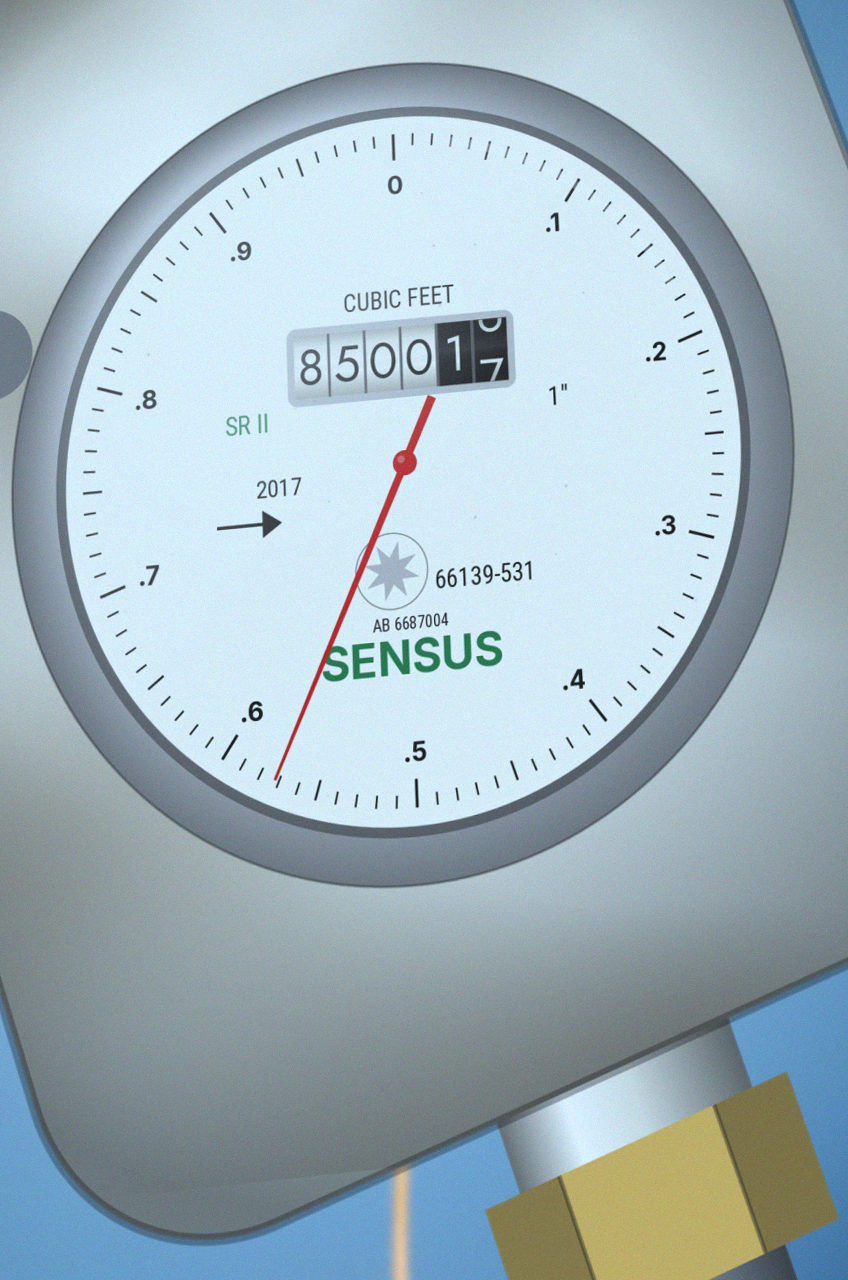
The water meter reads **850016.57** ft³
